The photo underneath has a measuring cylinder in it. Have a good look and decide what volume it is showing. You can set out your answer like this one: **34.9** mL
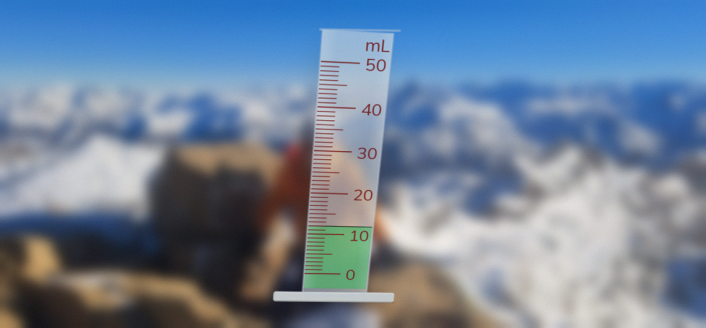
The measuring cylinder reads **12** mL
